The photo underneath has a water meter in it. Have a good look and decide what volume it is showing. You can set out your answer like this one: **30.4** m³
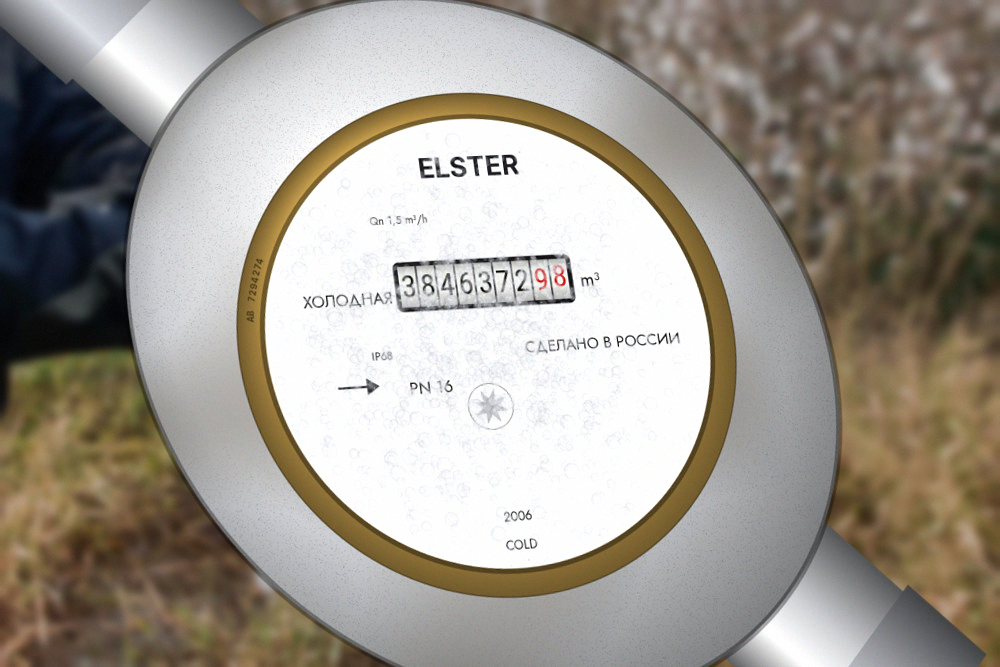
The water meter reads **3846372.98** m³
